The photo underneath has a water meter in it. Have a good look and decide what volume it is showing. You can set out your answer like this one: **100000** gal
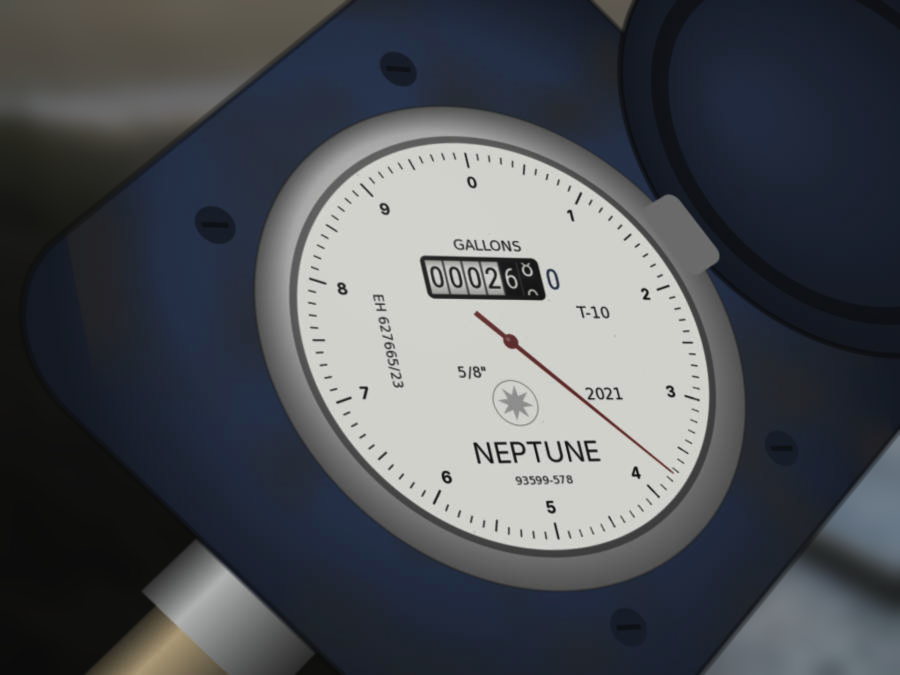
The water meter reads **2683.7** gal
